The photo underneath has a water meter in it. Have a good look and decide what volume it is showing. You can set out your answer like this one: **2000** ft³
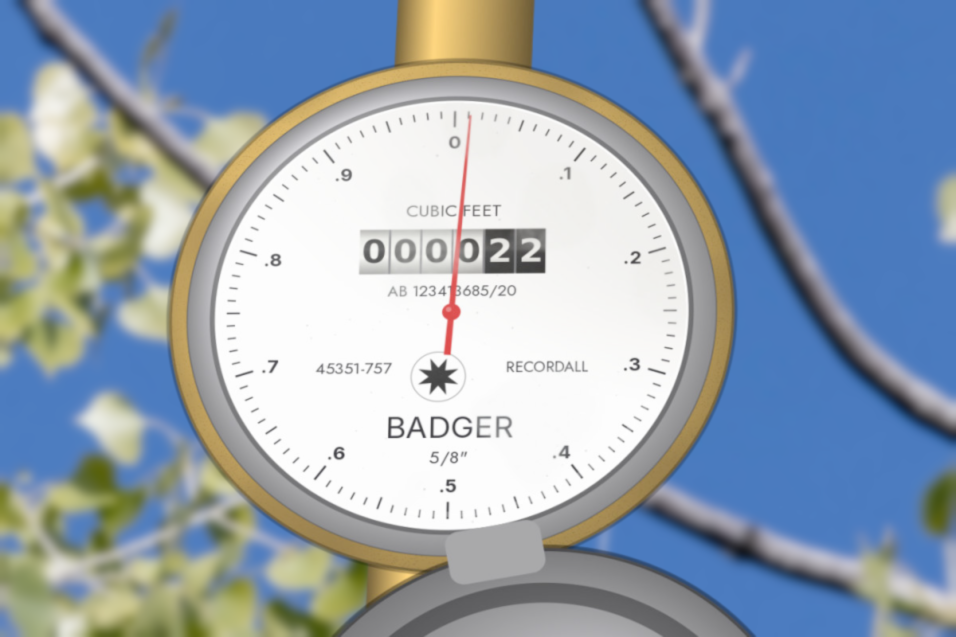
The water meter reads **22.01** ft³
